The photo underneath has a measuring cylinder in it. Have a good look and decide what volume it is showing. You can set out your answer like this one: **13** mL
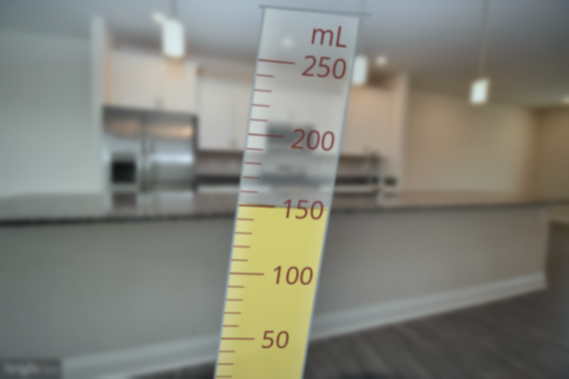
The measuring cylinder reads **150** mL
